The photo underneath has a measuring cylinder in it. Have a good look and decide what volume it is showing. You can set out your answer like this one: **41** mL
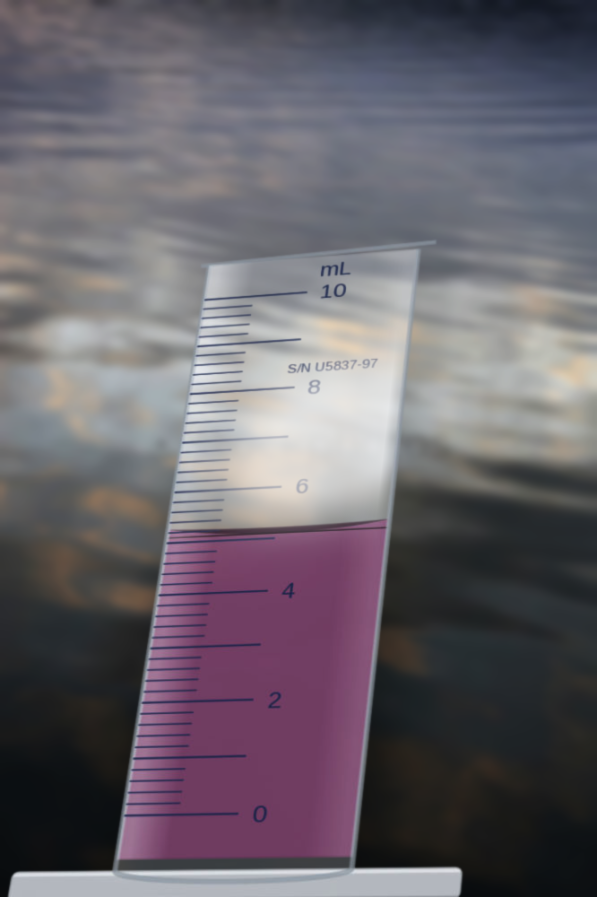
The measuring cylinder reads **5.1** mL
